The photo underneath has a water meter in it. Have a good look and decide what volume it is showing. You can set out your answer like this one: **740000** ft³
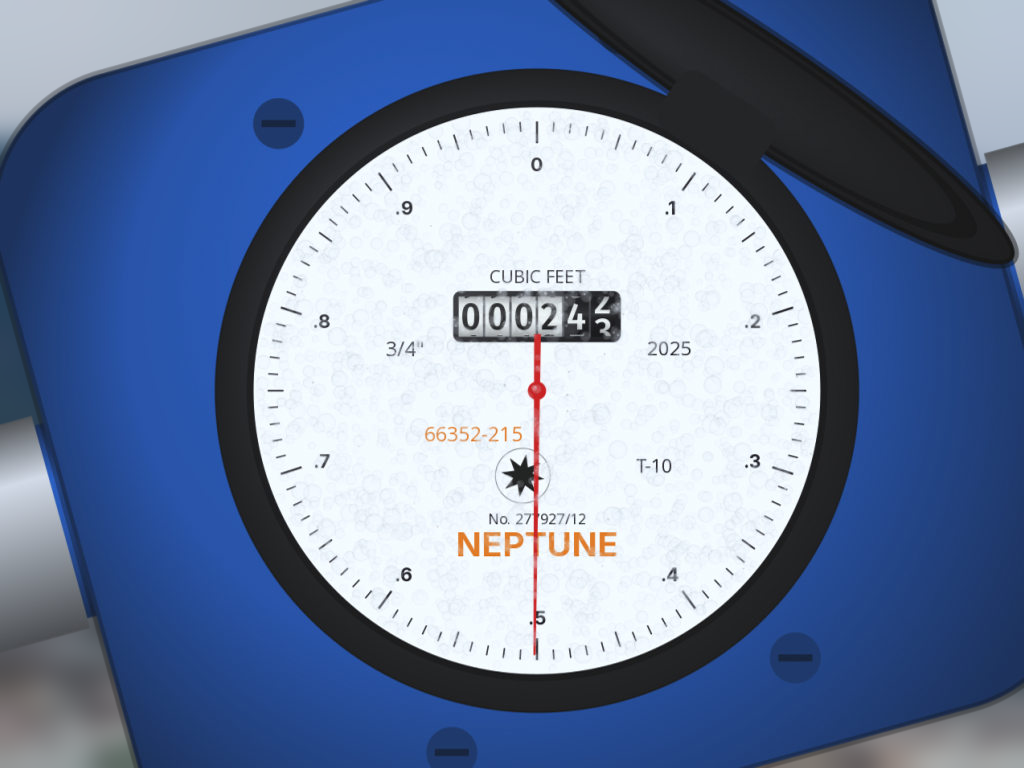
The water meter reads **242.50** ft³
